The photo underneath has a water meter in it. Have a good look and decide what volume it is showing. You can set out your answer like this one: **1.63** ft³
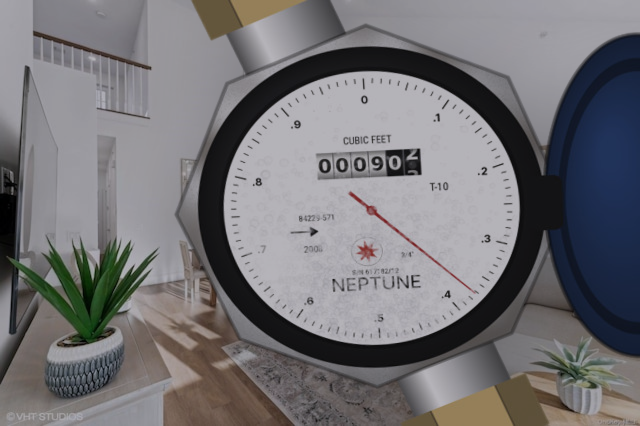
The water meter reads **902.37** ft³
